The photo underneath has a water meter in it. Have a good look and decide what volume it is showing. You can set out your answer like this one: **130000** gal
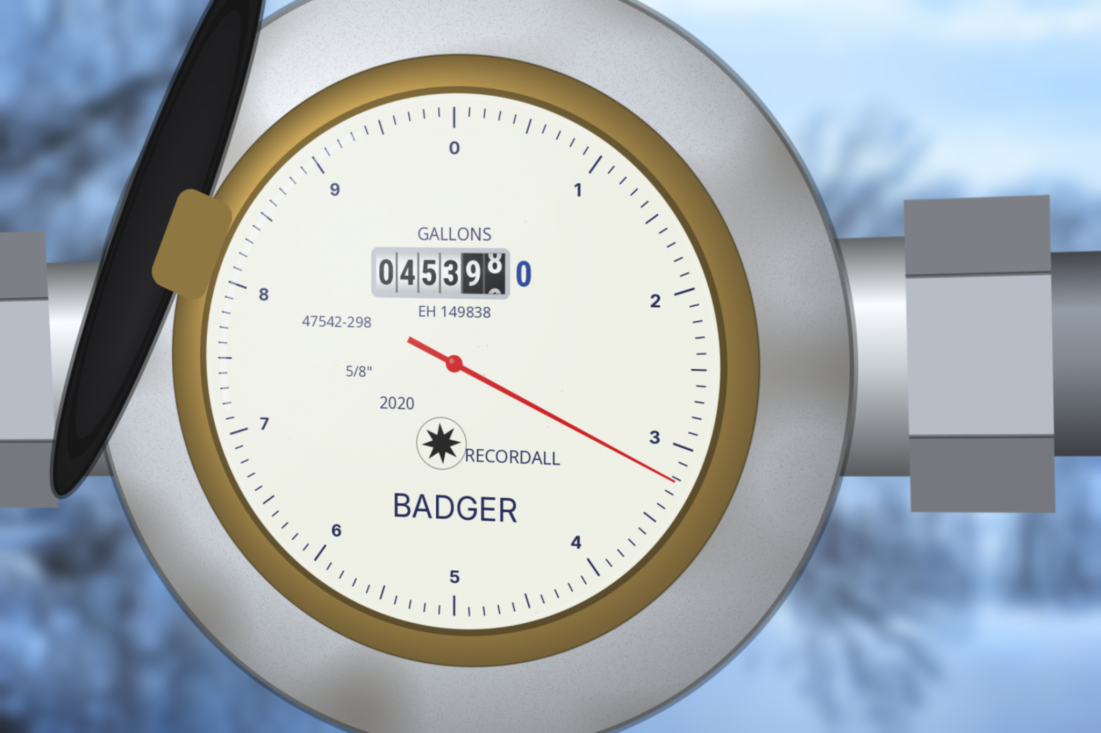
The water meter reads **453983.2** gal
